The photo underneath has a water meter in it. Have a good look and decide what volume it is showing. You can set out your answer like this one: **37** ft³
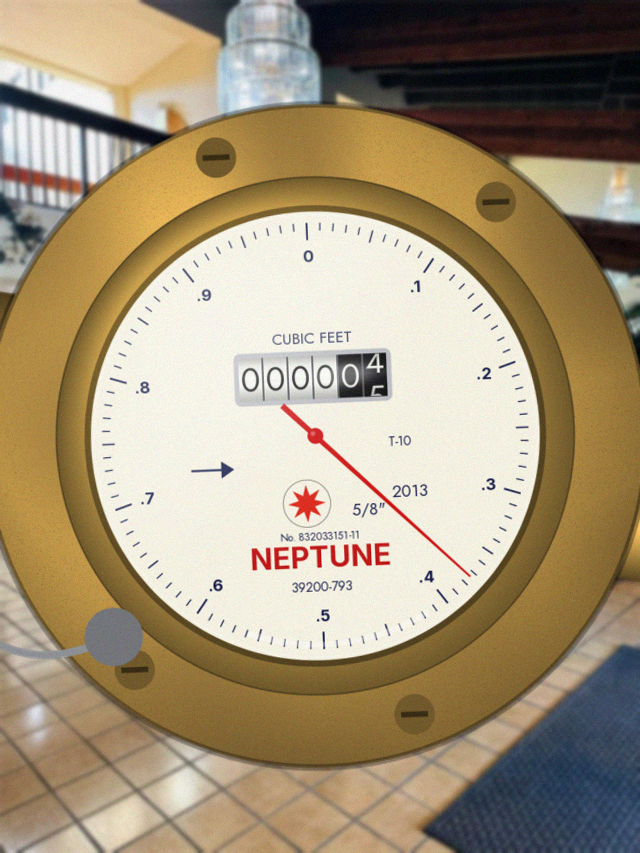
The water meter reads **4.37** ft³
